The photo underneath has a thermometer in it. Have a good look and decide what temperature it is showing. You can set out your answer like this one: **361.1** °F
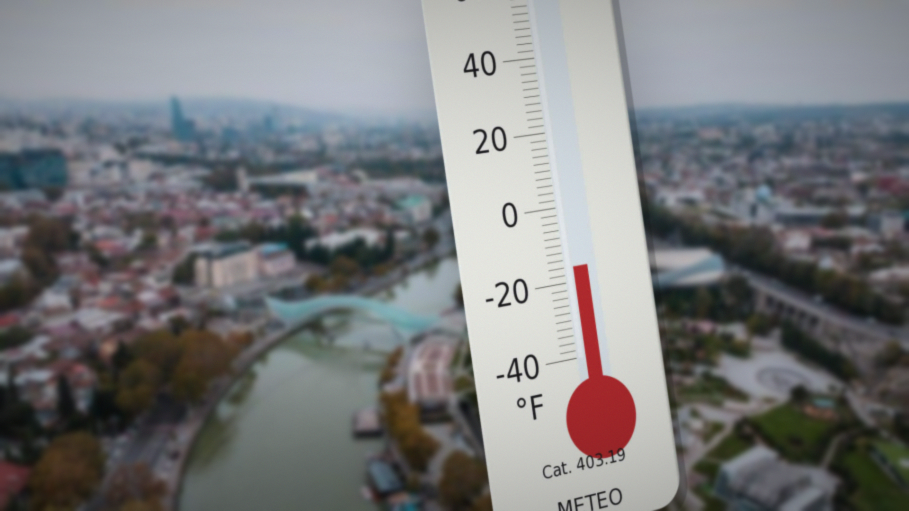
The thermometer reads **-16** °F
